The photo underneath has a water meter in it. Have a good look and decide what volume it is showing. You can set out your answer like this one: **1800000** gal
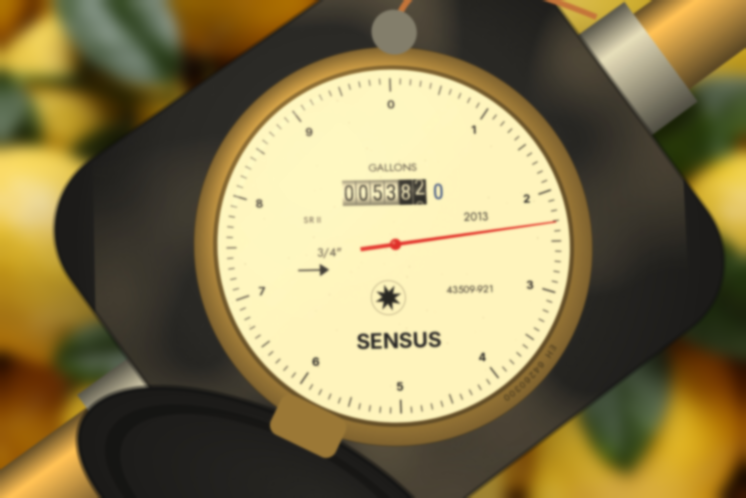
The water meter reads **53822.3** gal
